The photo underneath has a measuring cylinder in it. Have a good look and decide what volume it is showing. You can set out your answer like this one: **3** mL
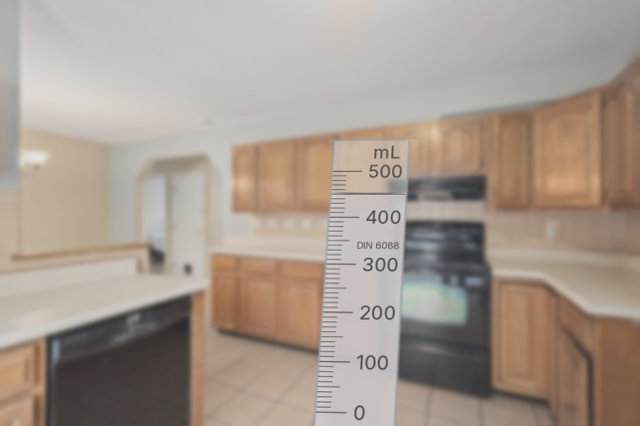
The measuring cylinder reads **450** mL
